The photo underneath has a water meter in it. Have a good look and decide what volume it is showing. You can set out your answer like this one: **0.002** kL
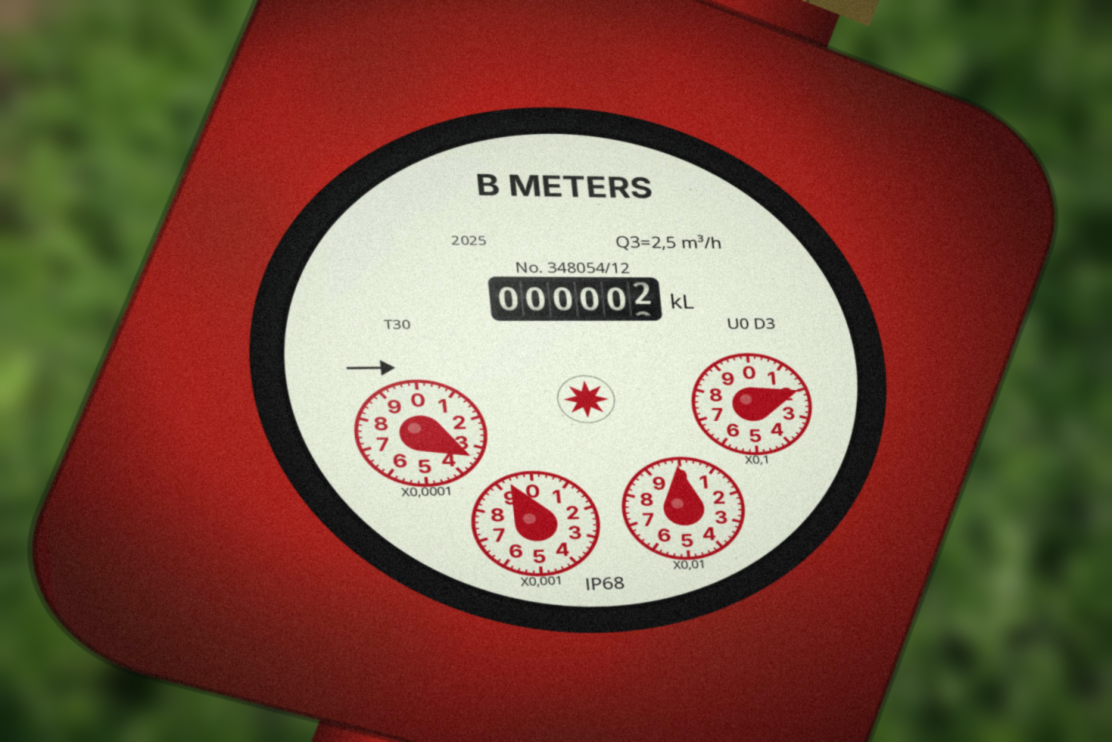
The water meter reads **2.1993** kL
